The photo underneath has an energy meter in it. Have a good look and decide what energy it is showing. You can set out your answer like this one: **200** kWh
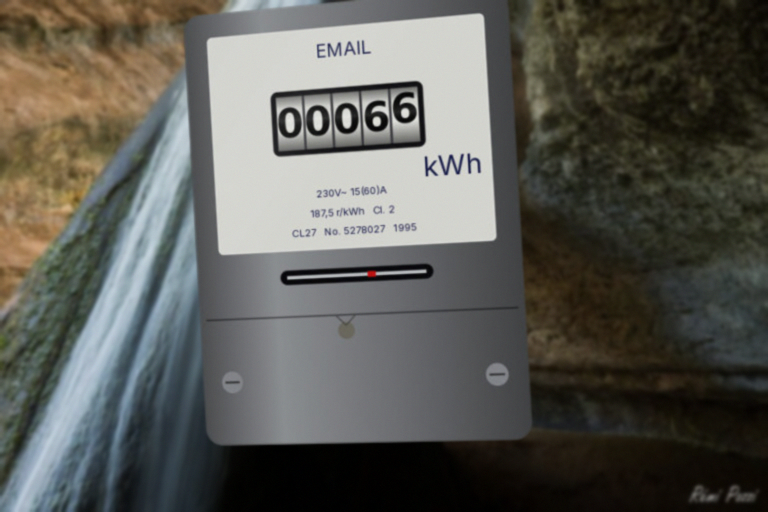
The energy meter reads **66** kWh
